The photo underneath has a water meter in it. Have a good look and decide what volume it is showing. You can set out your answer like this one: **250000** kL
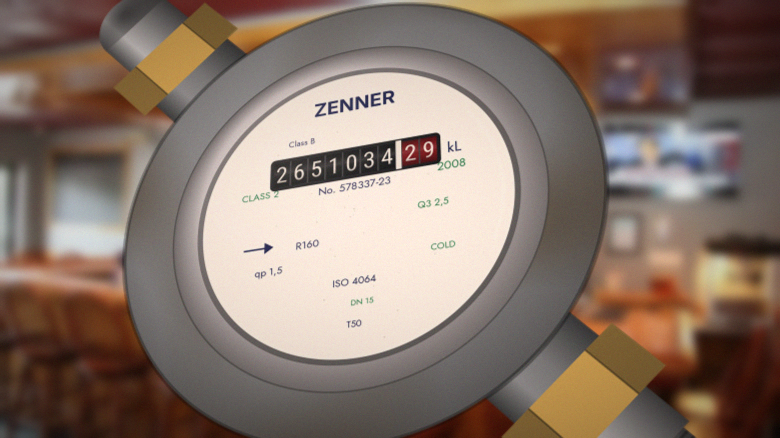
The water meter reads **2651034.29** kL
